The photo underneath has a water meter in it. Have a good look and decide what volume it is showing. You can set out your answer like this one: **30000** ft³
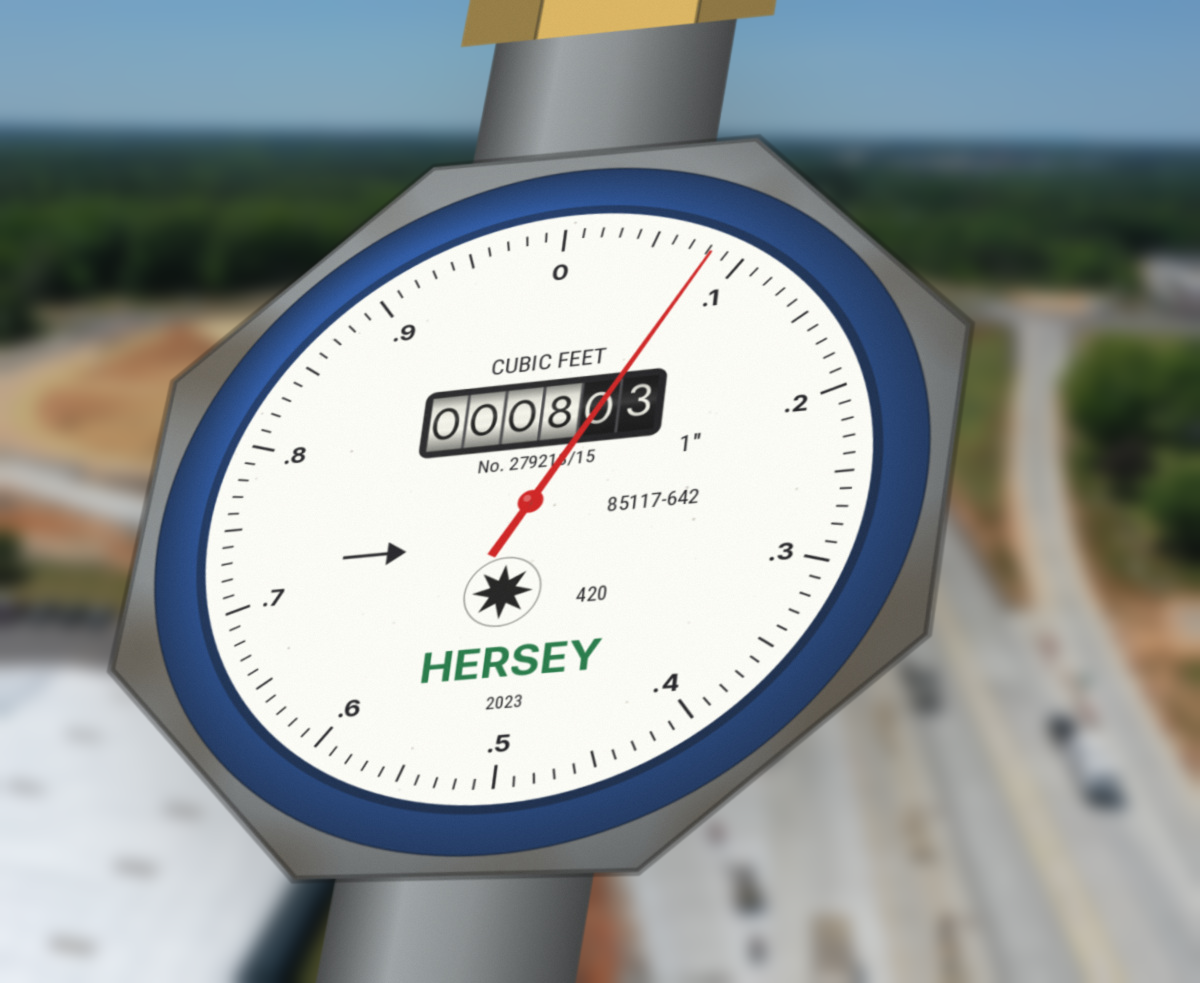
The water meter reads **803.08** ft³
